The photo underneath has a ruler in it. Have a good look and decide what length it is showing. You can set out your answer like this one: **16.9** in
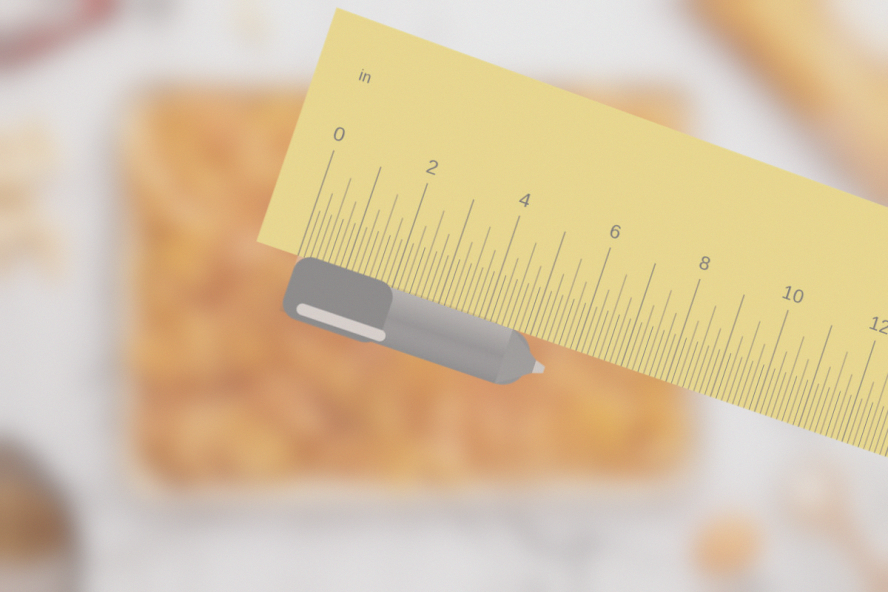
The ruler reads **5.5** in
